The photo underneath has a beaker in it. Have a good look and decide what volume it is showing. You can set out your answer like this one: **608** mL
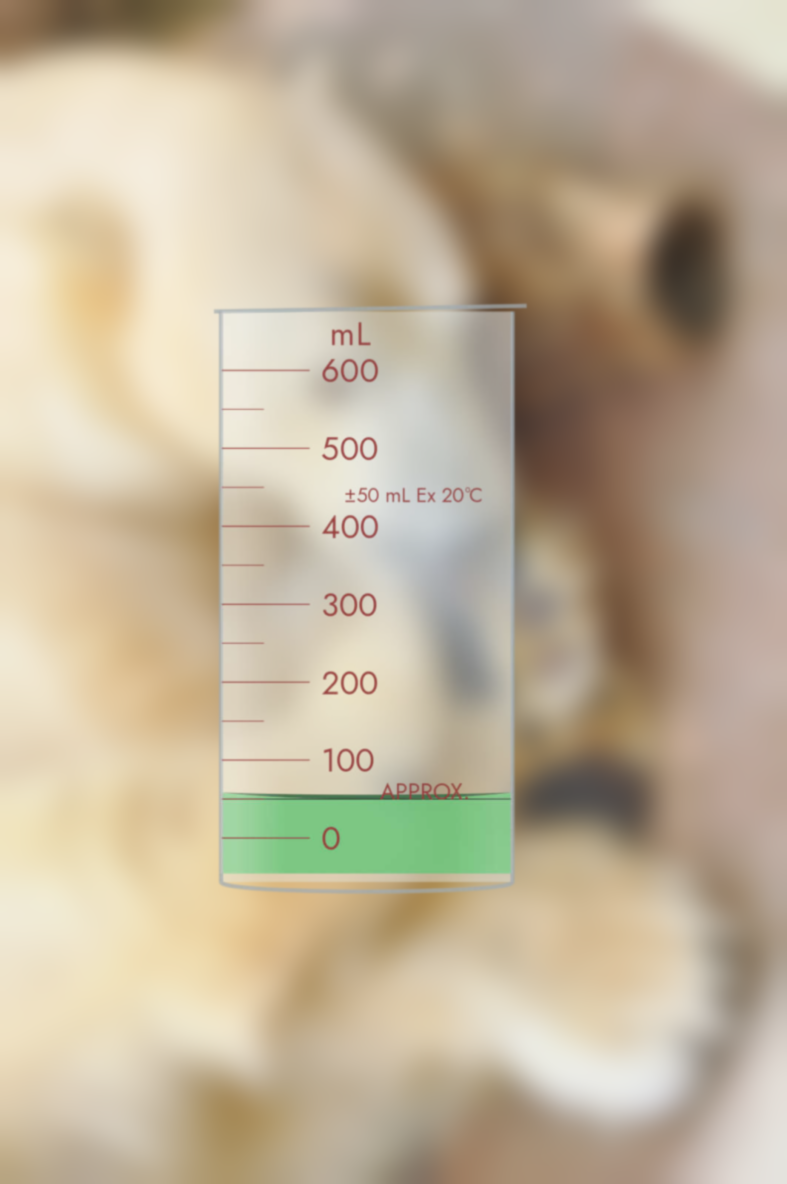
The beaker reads **50** mL
